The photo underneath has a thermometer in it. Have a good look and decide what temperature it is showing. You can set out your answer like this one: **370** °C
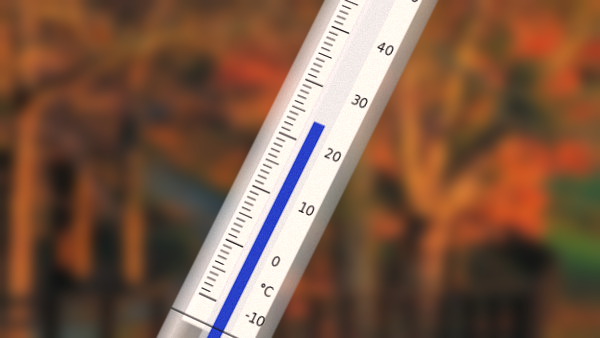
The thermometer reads **24** °C
